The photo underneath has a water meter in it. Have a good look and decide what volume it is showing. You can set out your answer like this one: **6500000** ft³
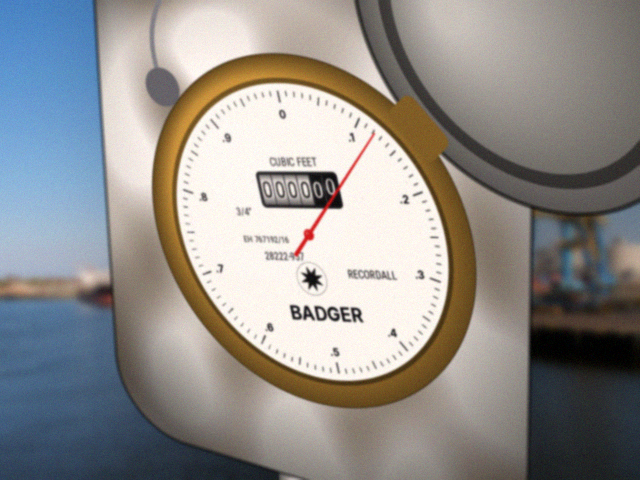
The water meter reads **0.12** ft³
